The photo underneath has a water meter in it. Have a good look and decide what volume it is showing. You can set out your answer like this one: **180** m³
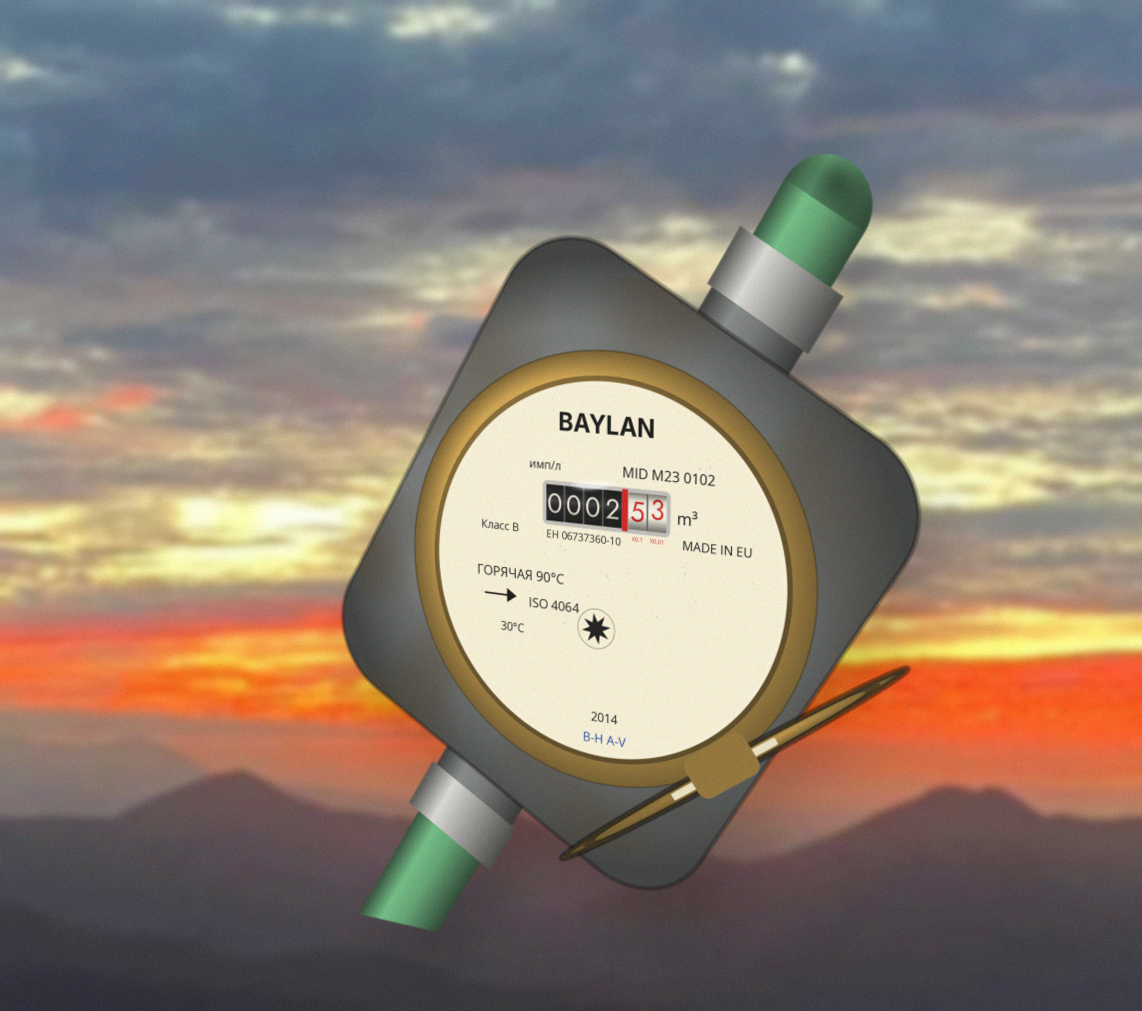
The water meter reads **2.53** m³
